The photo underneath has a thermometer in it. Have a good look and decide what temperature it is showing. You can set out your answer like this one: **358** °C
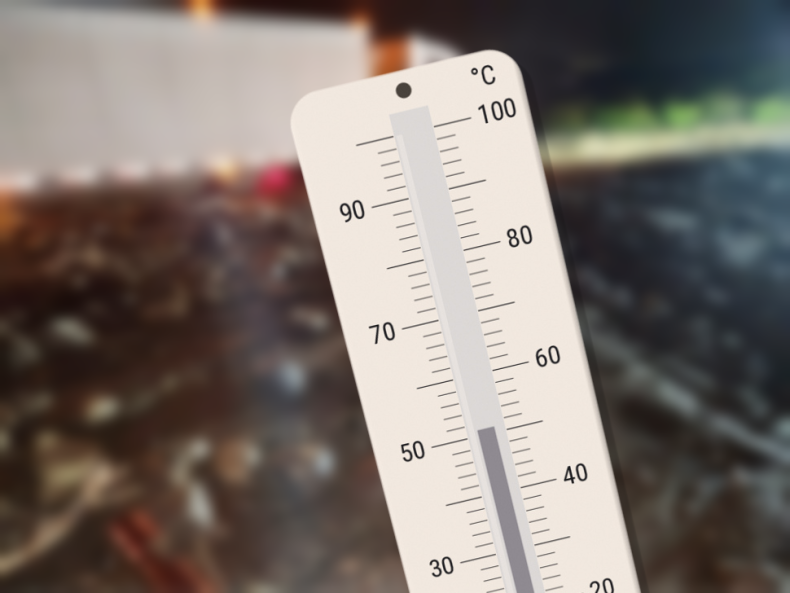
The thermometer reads **51** °C
